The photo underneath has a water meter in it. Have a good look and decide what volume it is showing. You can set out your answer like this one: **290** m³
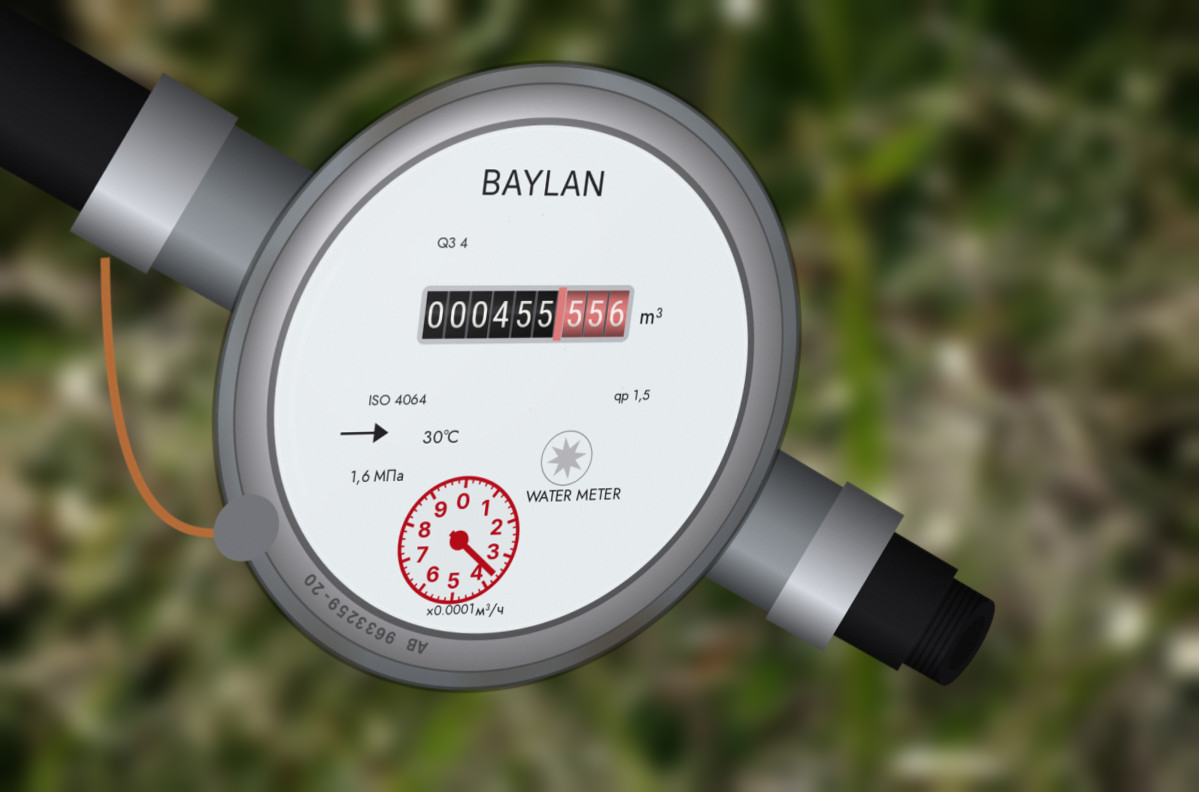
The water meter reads **455.5563** m³
